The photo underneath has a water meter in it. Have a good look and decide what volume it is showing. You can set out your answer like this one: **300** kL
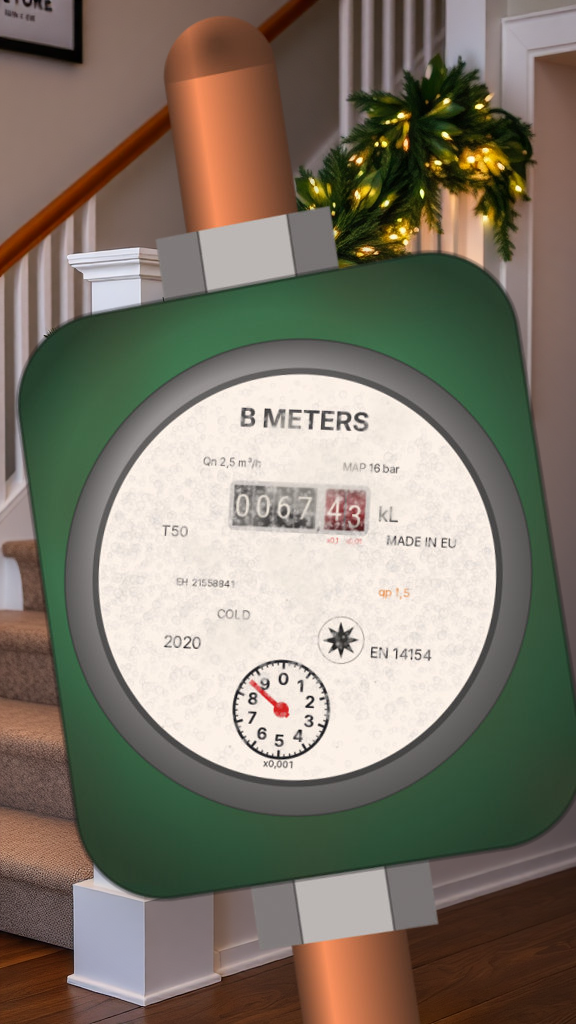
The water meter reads **67.428** kL
